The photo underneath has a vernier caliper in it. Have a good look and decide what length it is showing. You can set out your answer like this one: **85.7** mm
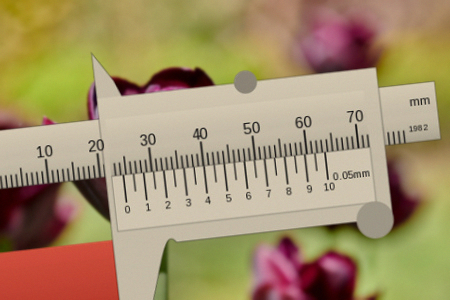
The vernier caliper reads **24.5** mm
